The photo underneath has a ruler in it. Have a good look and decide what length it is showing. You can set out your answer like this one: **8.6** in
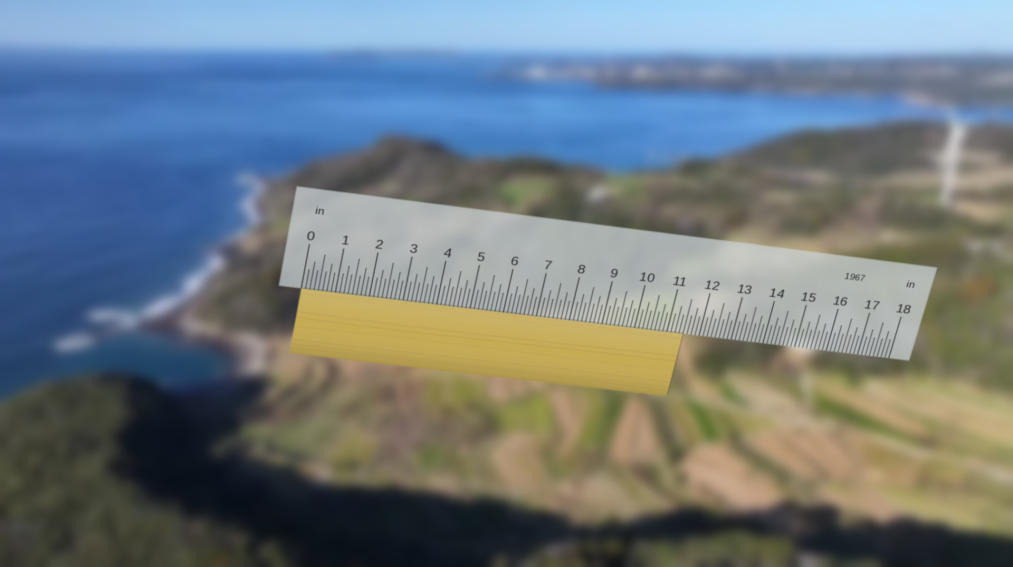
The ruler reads **11.5** in
